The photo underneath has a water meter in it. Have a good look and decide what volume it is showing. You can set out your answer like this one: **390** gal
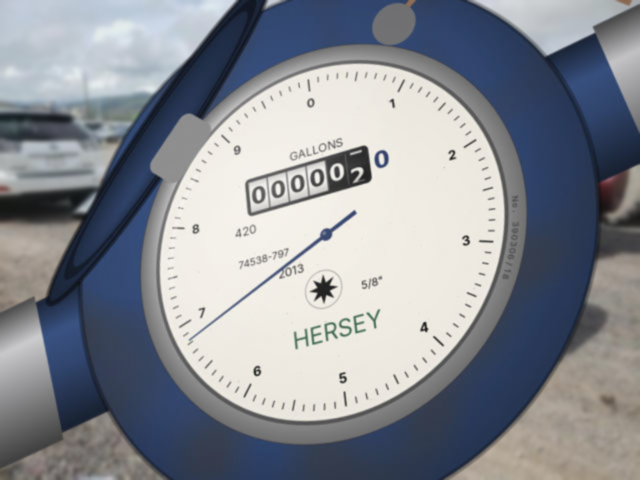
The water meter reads **16.8** gal
